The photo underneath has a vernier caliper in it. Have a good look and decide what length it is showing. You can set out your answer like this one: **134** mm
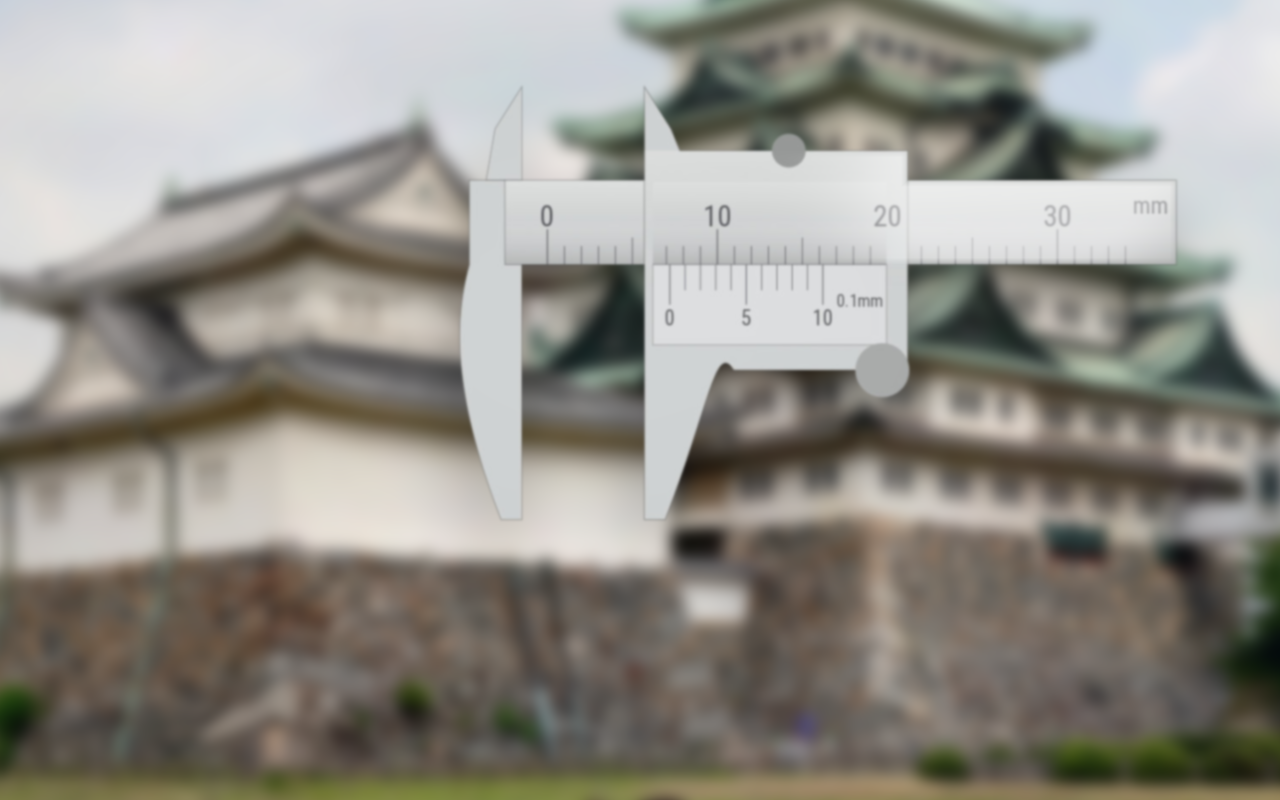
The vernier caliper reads **7.2** mm
